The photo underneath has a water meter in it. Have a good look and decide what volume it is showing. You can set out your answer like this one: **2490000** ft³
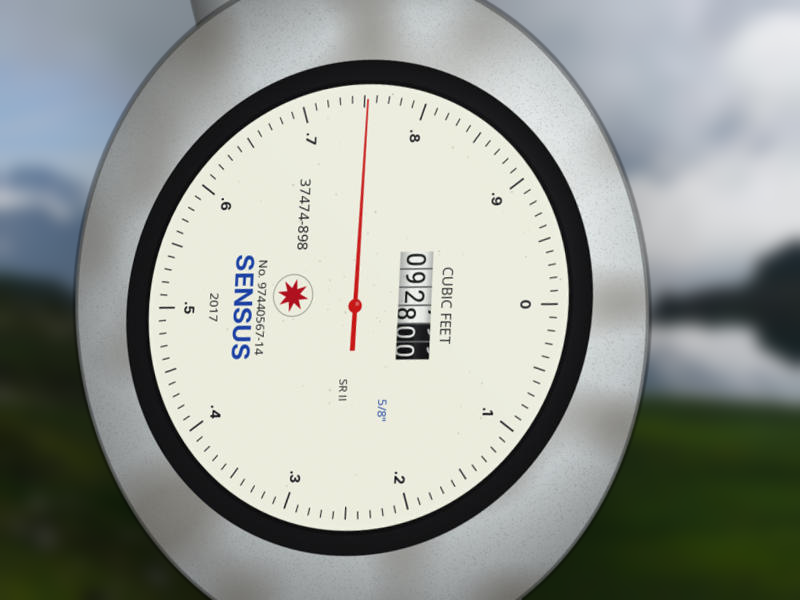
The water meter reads **92799.75** ft³
